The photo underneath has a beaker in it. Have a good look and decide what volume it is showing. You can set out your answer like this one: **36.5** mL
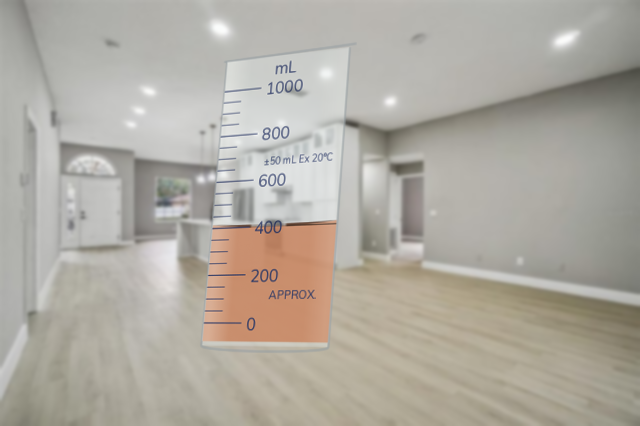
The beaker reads **400** mL
